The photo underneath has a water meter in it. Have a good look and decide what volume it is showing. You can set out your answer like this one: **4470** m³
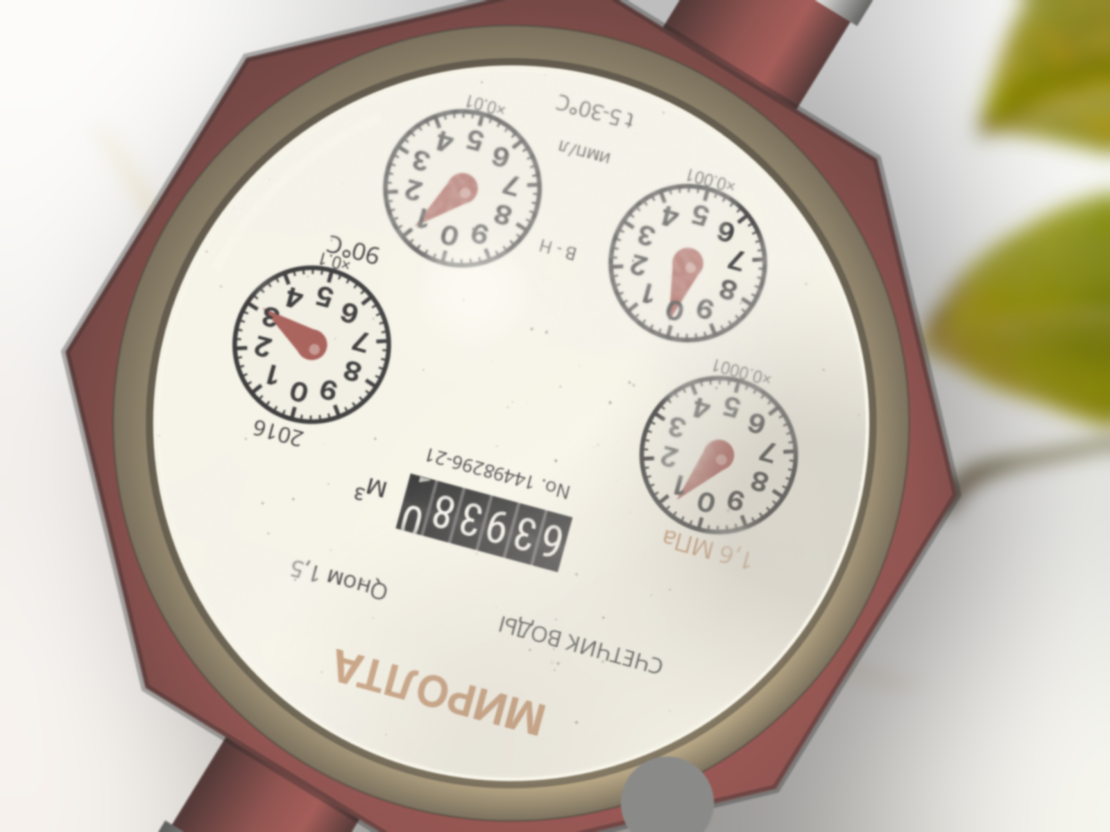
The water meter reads **639380.3100** m³
